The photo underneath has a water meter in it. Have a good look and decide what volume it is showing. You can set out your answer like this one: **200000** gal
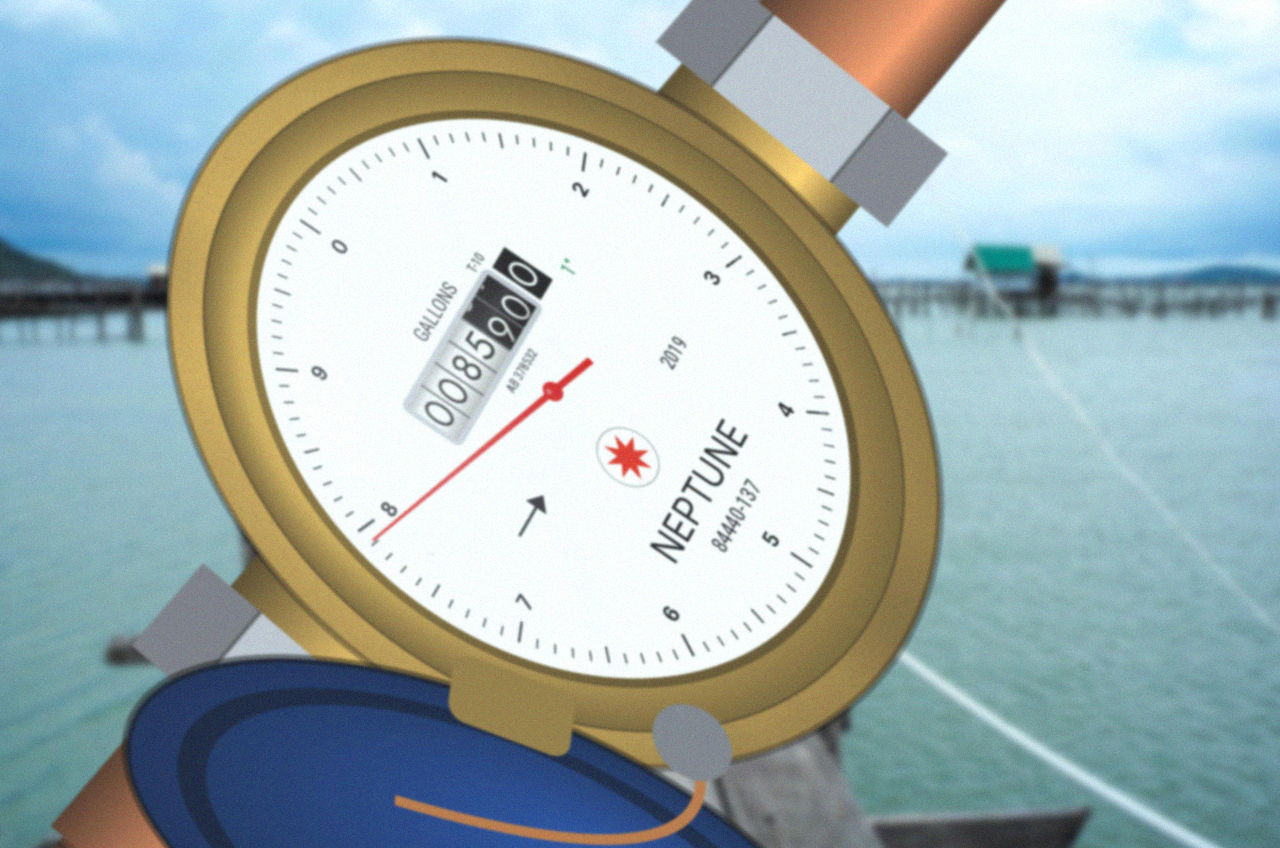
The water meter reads **85897.9** gal
